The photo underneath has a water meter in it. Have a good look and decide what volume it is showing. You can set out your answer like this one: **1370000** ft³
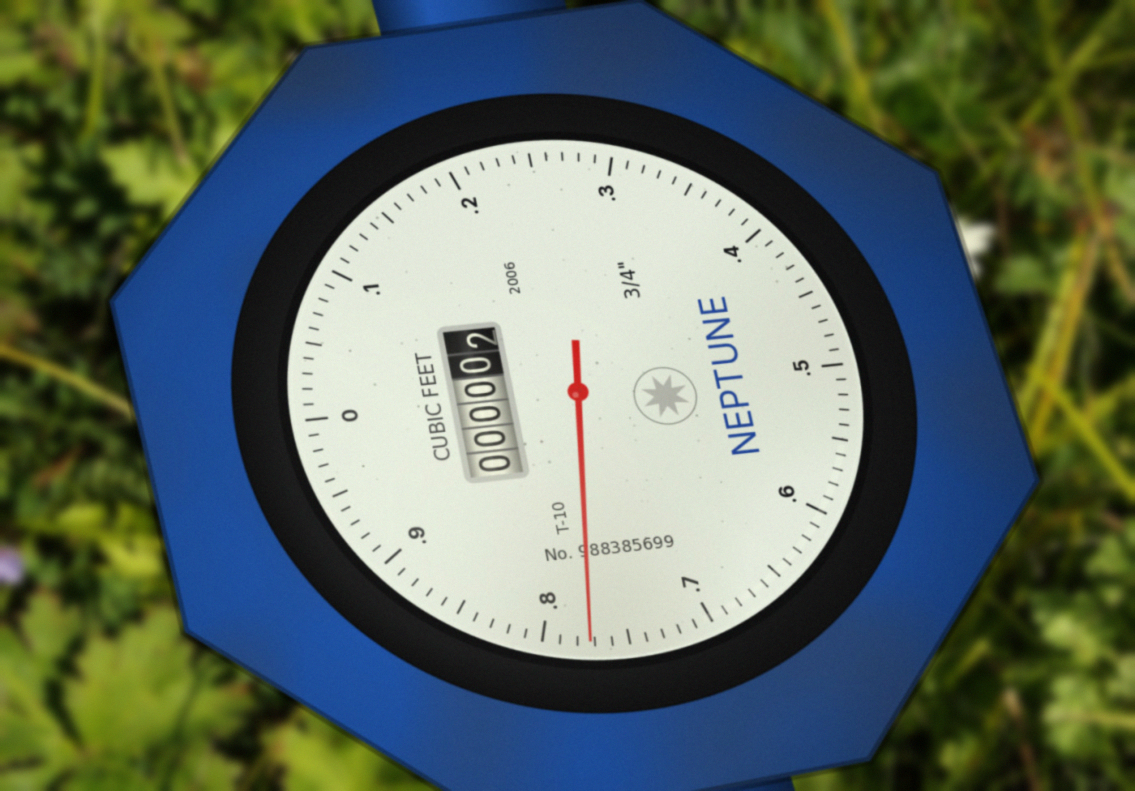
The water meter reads **1.77** ft³
